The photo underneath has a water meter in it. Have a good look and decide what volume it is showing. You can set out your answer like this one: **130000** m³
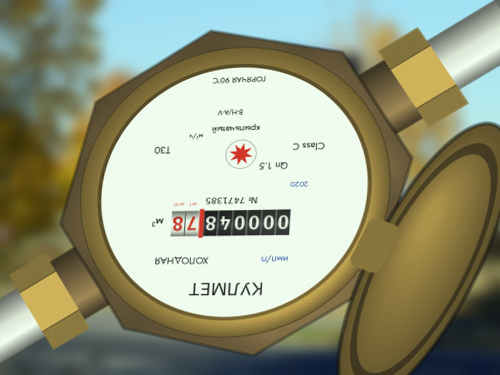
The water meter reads **48.78** m³
